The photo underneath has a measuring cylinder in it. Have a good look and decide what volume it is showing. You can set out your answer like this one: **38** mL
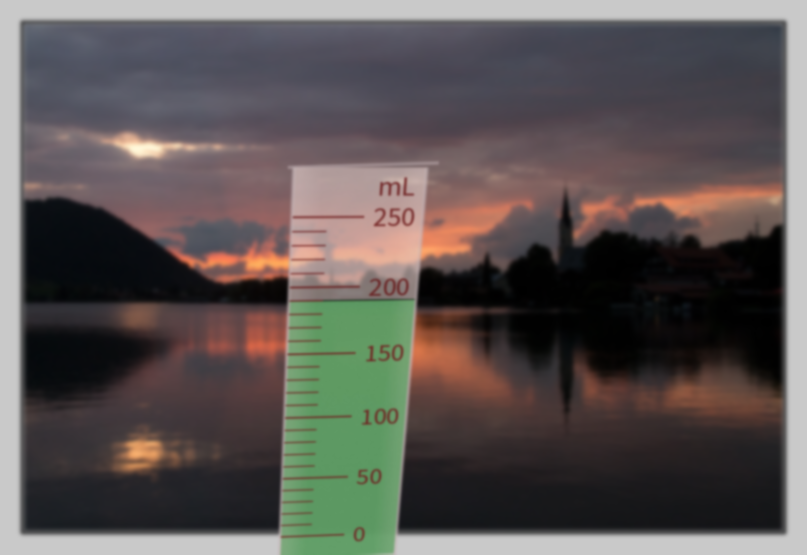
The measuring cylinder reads **190** mL
